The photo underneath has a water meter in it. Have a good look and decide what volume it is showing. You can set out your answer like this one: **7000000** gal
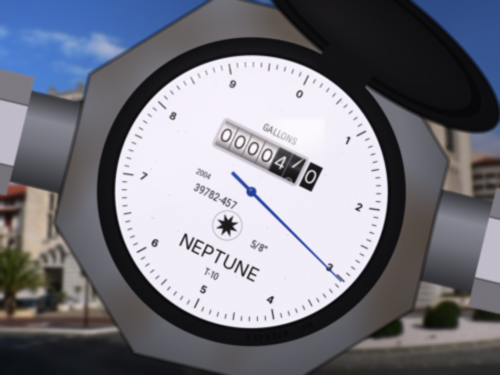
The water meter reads **473.0** gal
